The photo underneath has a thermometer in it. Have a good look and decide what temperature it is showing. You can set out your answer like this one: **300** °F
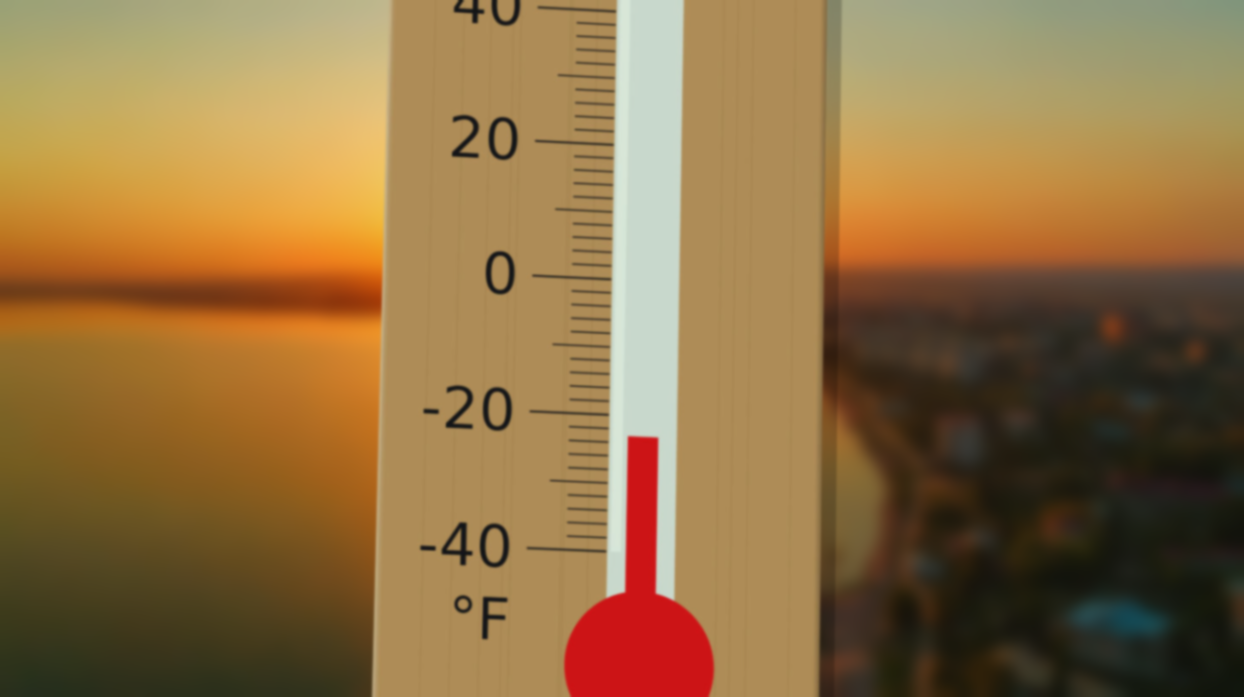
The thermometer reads **-23** °F
